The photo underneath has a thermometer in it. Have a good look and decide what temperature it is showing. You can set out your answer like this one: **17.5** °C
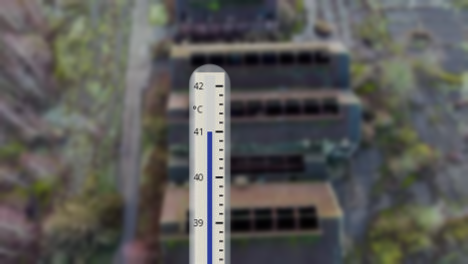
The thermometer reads **41** °C
